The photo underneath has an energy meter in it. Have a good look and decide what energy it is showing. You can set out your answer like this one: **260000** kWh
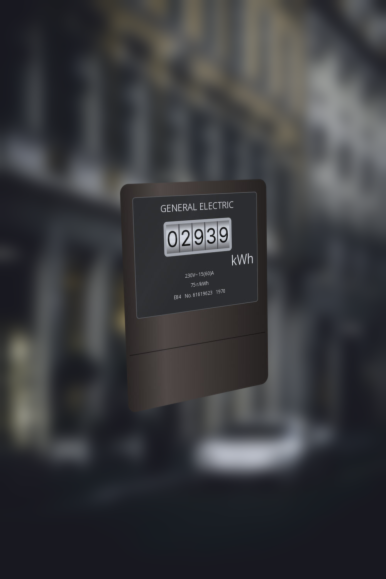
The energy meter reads **2939** kWh
